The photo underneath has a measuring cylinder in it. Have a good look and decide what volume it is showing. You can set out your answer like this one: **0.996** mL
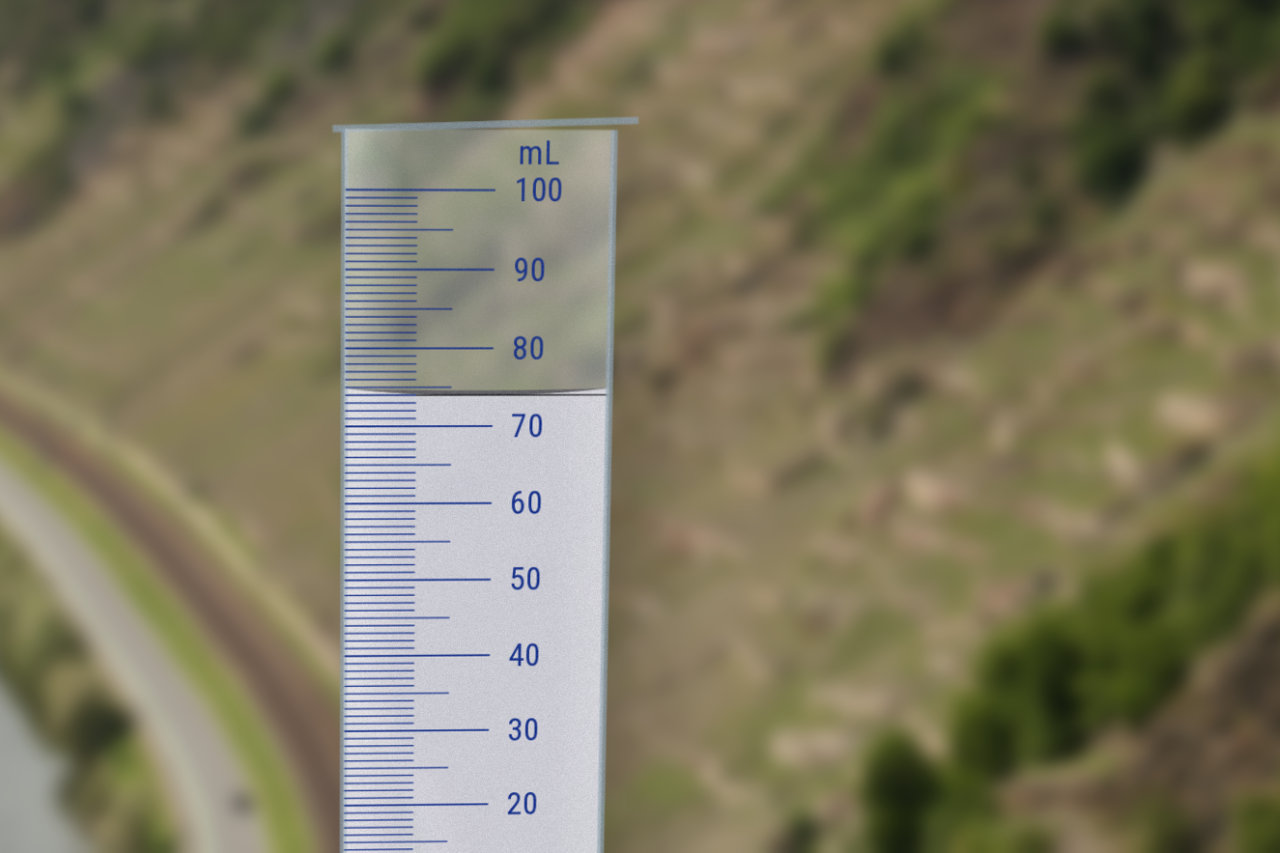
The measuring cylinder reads **74** mL
